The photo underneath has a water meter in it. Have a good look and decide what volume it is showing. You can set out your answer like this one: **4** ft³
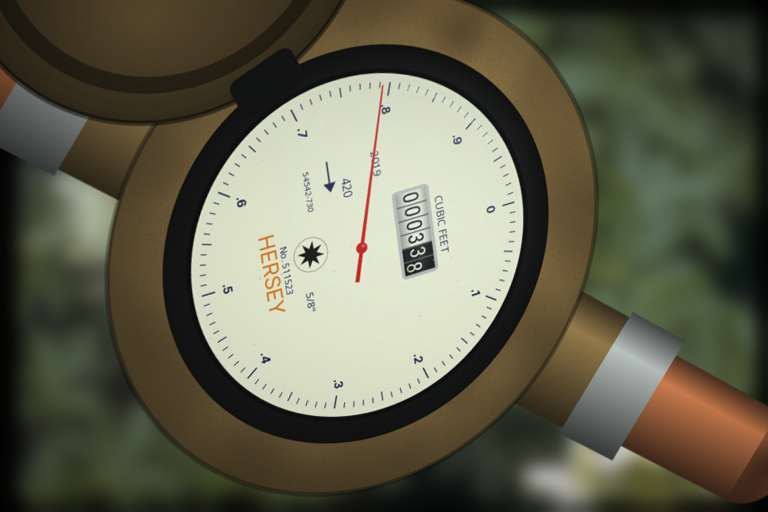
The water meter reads **337.79** ft³
